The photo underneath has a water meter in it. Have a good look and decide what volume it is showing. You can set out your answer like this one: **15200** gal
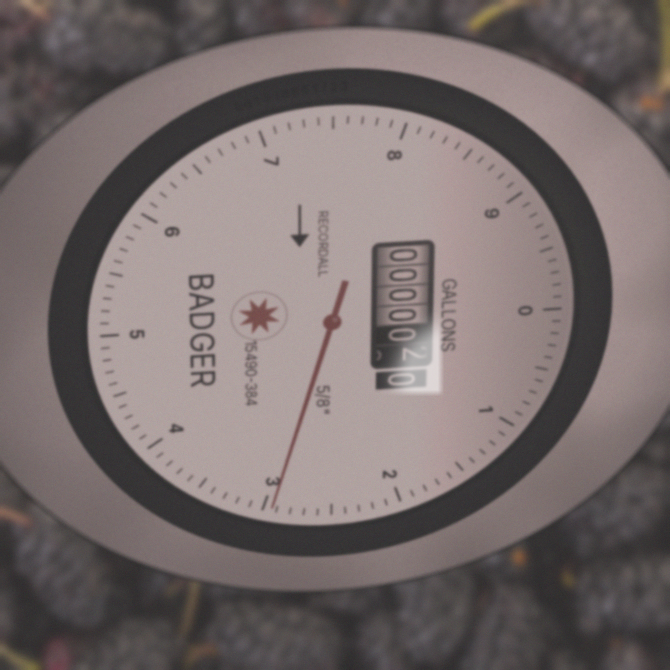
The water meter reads **22.9** gal
